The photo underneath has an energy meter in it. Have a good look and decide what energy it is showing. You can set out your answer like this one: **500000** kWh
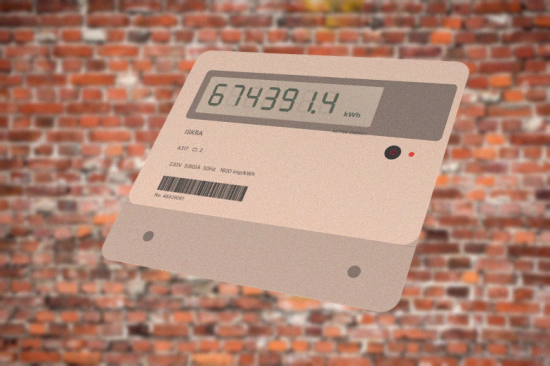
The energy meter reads **674391.4** kWh
